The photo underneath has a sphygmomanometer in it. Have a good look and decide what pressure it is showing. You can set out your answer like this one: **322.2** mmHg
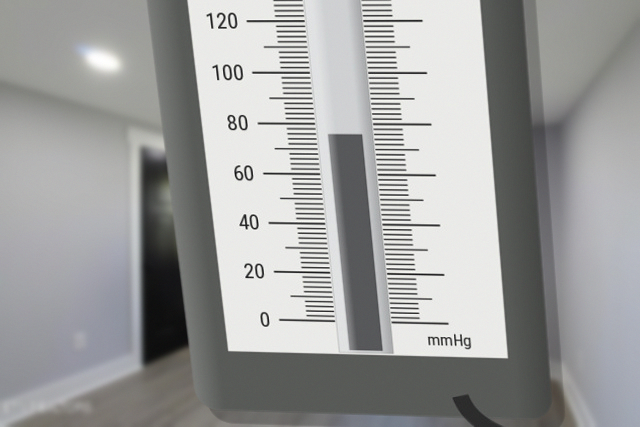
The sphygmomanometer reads **76** mmHg
